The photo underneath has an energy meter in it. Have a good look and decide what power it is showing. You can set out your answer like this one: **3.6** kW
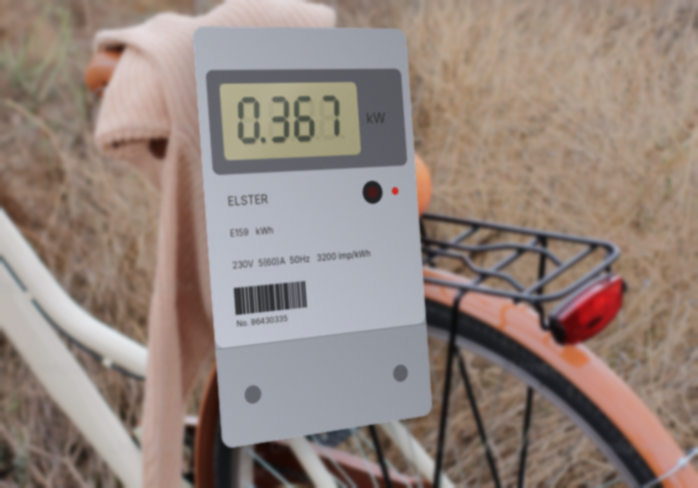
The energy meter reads **0.367** kW
